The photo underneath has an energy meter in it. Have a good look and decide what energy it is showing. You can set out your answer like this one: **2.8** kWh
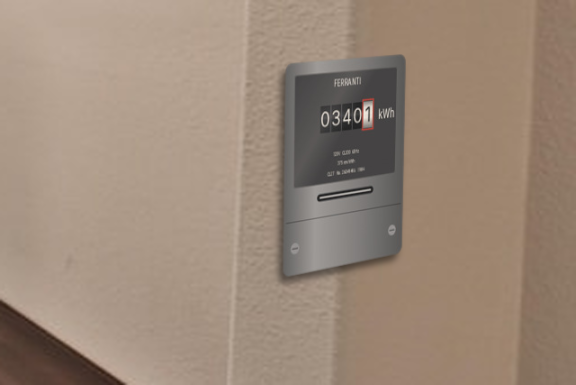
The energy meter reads **340.1** kWh
